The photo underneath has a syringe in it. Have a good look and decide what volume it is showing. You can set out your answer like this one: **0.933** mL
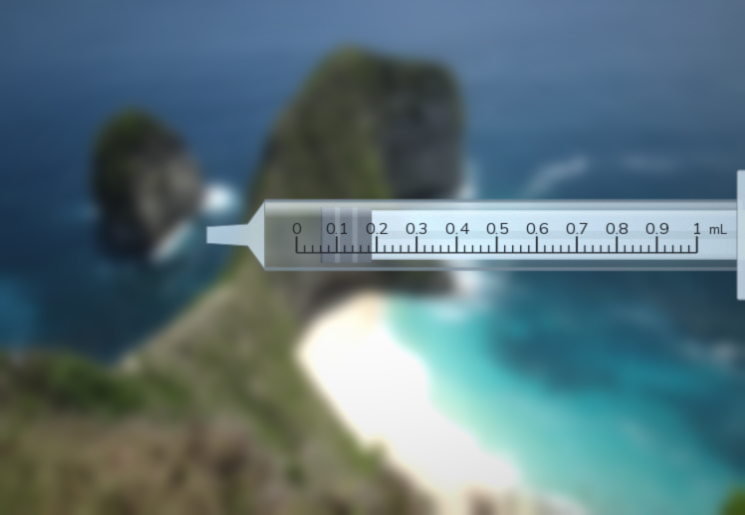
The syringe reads **0.06** mL
